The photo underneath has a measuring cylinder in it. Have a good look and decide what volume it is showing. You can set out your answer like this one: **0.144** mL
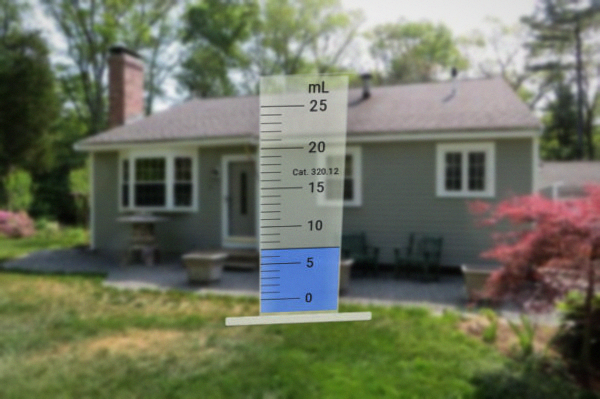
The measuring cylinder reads **7** mL
